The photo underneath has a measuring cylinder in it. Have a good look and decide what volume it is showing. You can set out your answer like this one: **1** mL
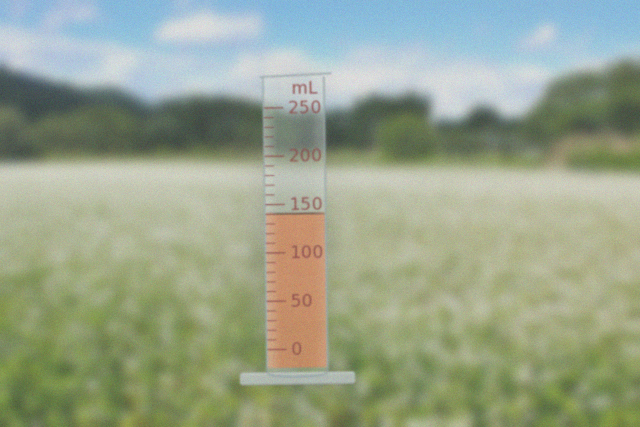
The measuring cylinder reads **140** mL
